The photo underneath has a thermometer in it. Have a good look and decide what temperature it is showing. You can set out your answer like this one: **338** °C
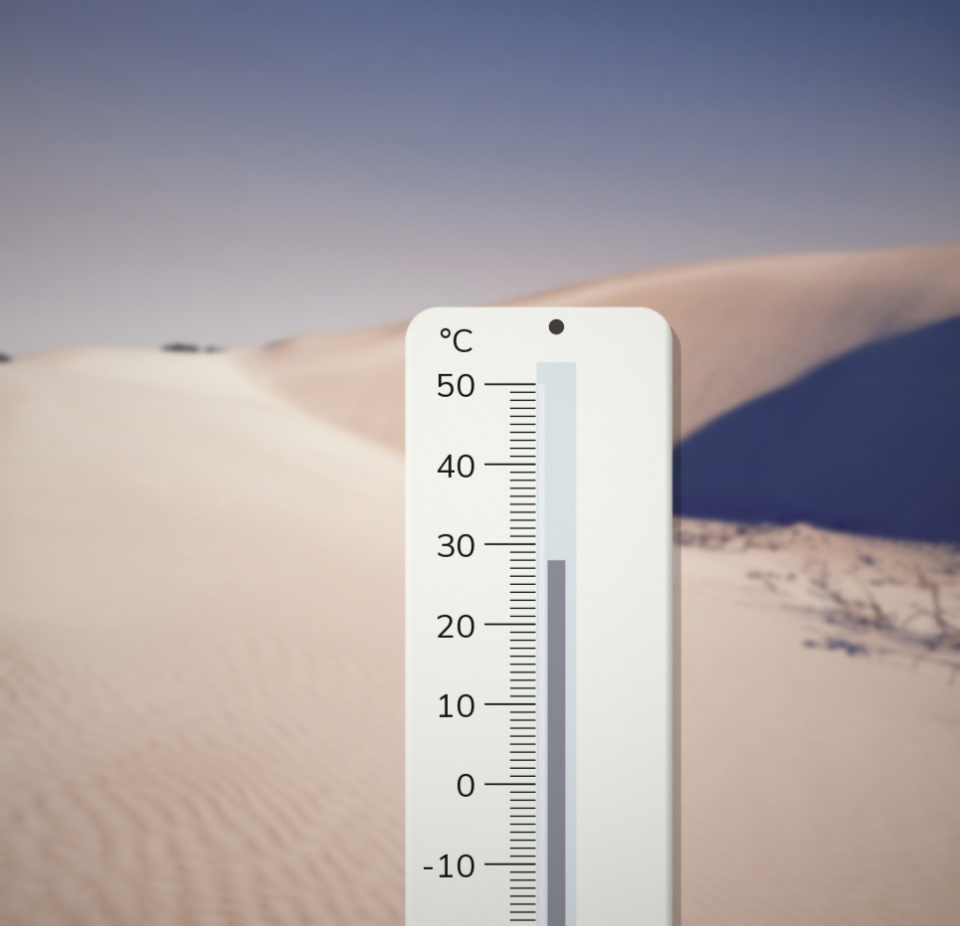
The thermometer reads **28** °C
